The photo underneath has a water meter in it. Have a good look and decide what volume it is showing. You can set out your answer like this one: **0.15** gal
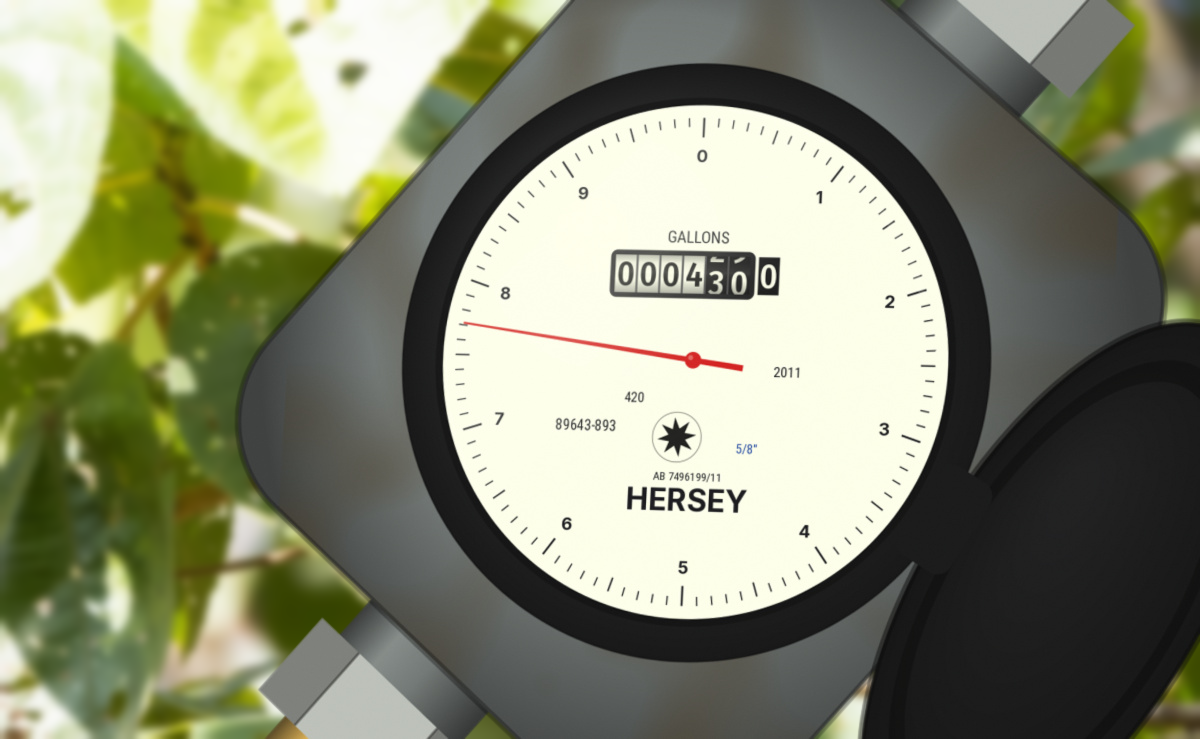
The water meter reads **4297.7** gal
